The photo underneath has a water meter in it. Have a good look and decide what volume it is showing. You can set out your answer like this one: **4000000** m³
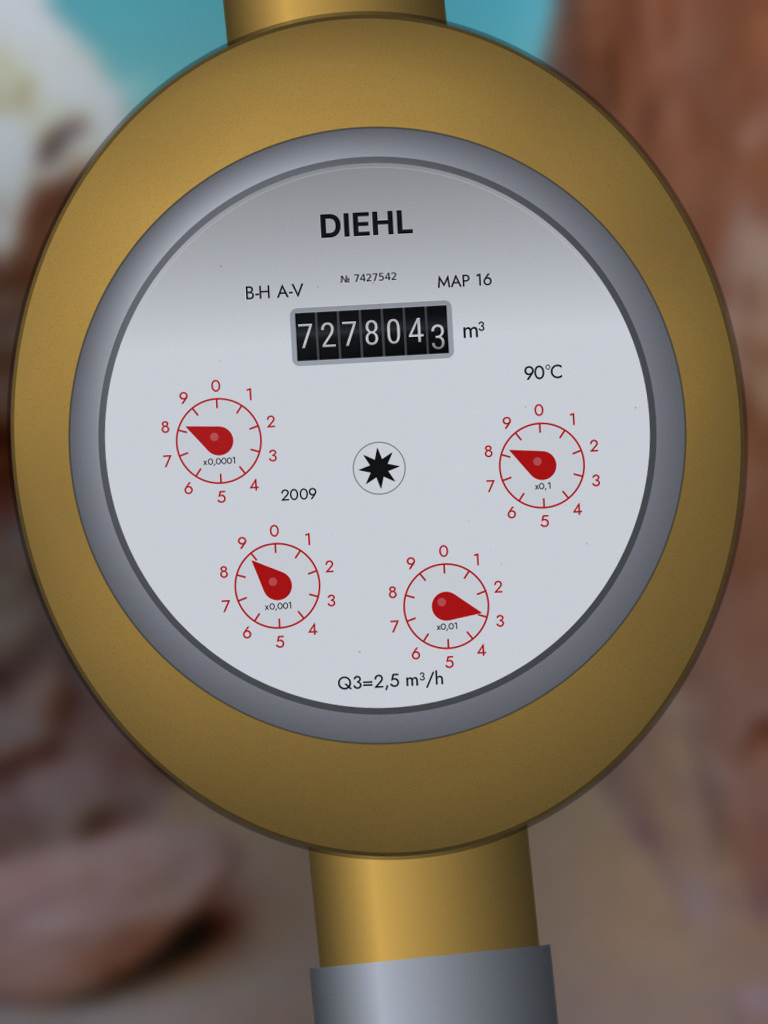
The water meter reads **7278042.8288** m³
